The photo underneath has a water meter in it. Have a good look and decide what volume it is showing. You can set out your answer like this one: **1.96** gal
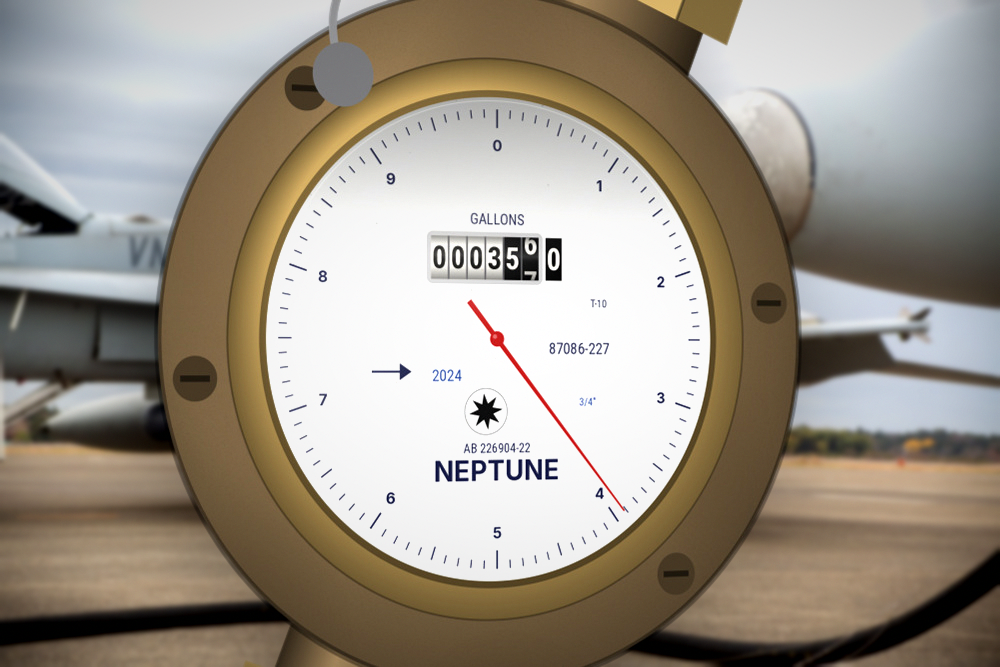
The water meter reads **3563.9** gal
